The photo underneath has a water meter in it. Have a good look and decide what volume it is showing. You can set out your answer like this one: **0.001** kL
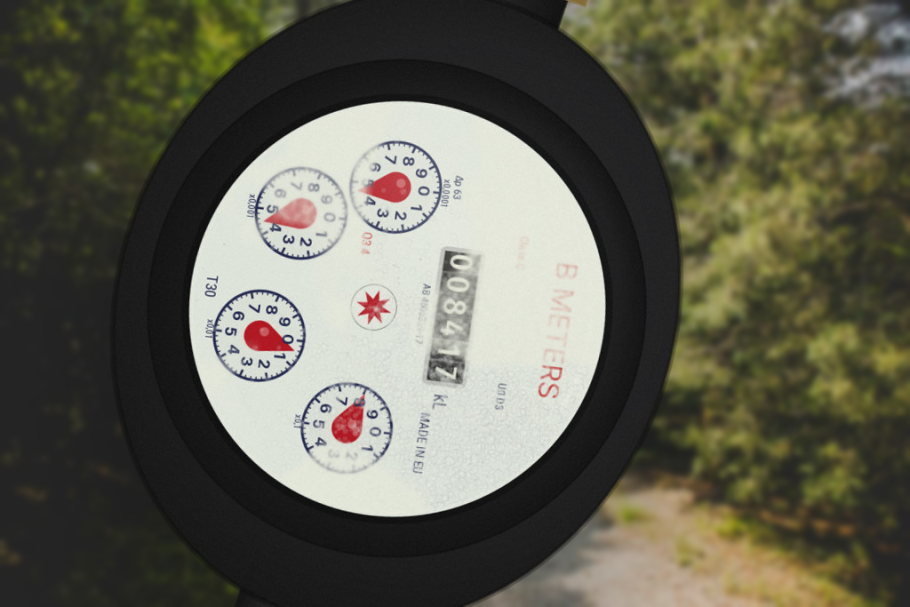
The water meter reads **8417.8044** kL
